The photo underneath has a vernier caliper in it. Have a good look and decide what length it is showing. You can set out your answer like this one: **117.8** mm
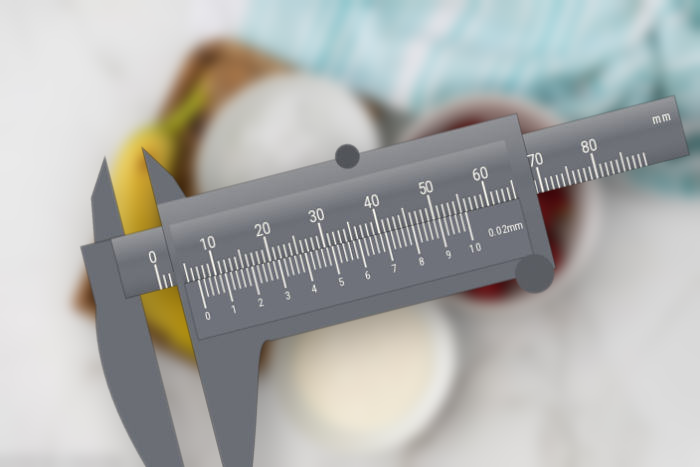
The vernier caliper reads **6.8** mm
